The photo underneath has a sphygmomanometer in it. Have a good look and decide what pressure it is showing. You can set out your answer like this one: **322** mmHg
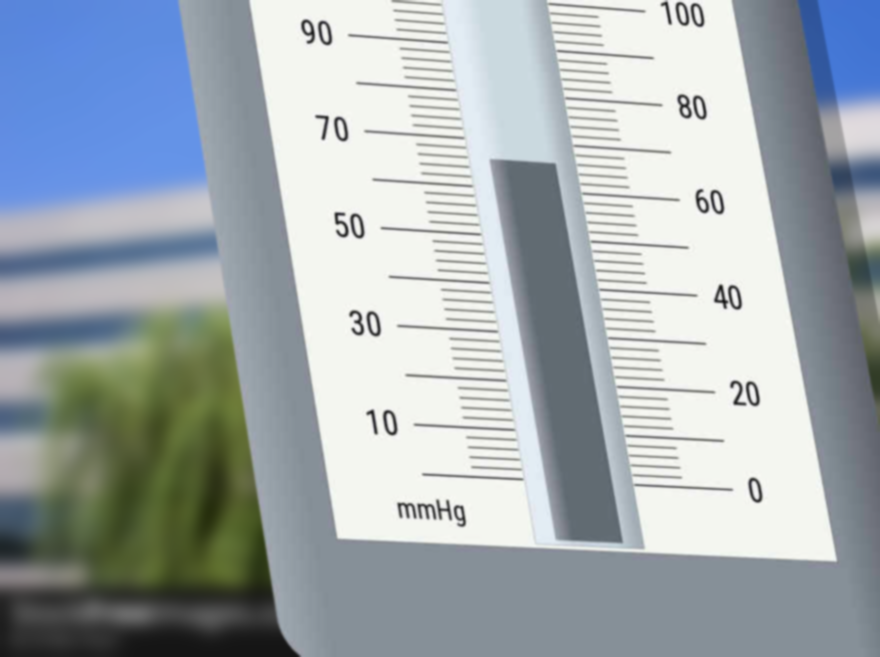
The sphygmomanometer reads **66** mmHg
